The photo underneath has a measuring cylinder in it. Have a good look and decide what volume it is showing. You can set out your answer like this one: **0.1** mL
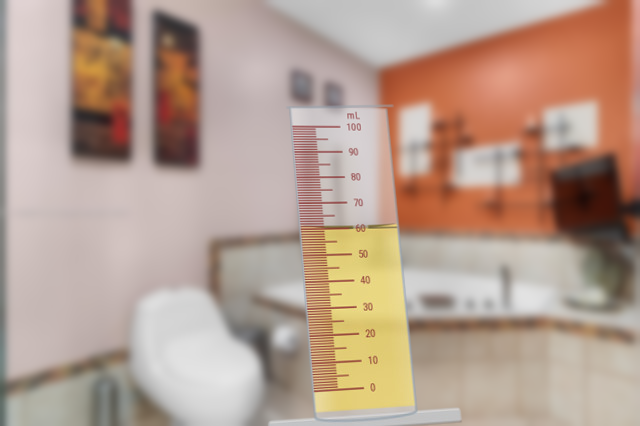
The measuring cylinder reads **60** mL
